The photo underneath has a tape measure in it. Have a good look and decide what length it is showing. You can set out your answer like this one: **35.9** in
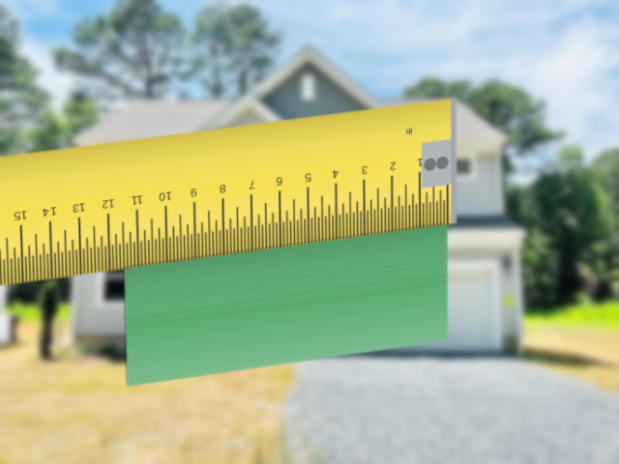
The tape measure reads **11.5** in
